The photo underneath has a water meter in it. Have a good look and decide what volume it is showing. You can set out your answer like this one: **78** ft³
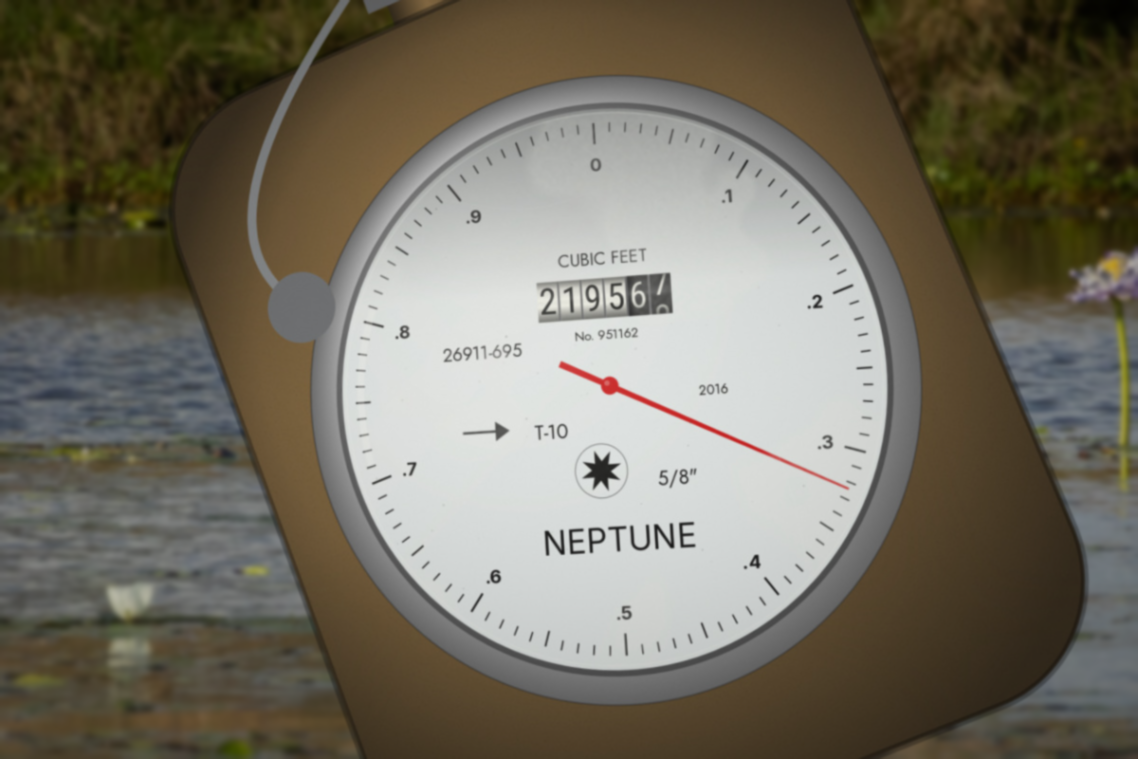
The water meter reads **219567.32** ft³
